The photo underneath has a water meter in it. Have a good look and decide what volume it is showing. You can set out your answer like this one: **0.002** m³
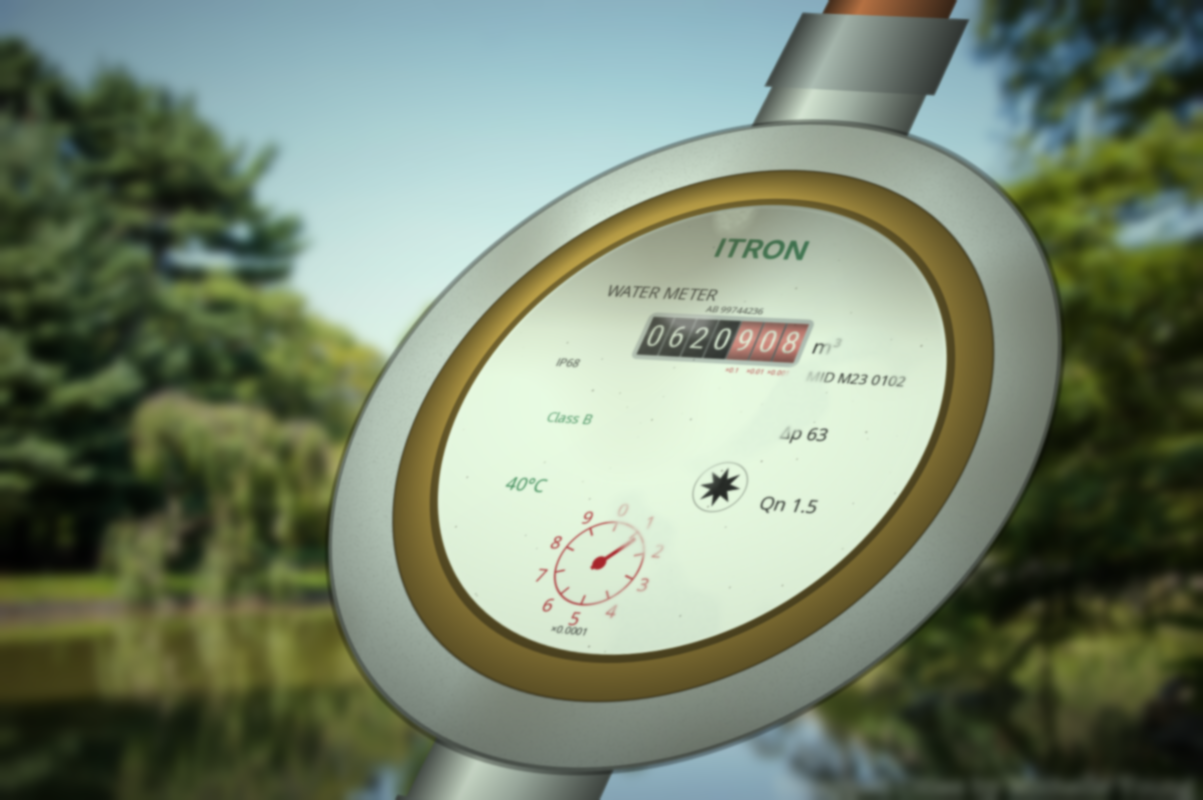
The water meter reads **620.9081** m³
